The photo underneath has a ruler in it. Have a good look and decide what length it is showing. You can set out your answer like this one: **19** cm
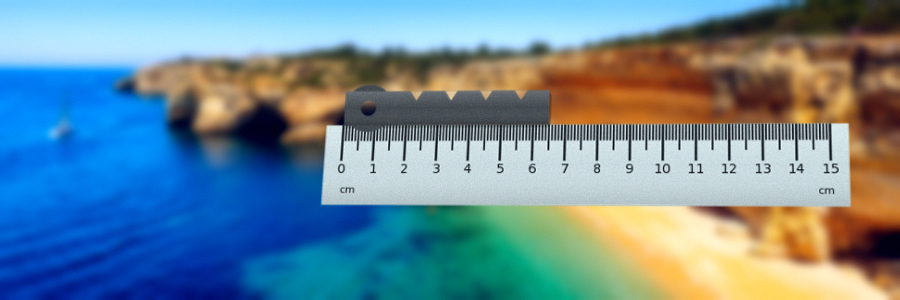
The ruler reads **6.5** cm
